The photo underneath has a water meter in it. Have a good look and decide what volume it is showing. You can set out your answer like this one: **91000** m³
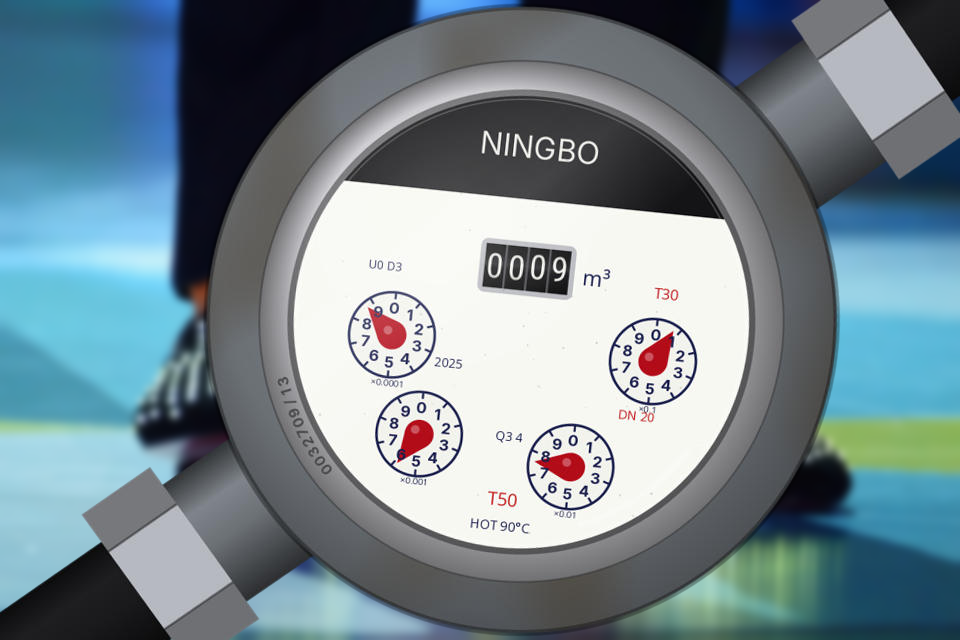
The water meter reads **9.0758** m³
